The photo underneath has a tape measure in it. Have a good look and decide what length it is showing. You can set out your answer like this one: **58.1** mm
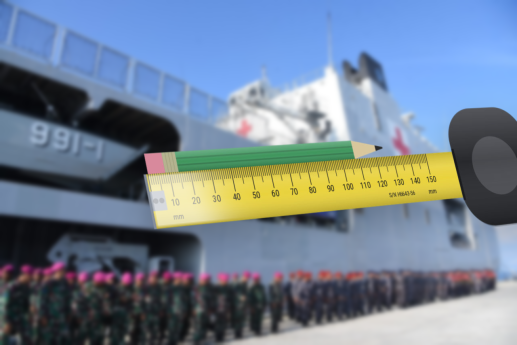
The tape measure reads **125** mm
